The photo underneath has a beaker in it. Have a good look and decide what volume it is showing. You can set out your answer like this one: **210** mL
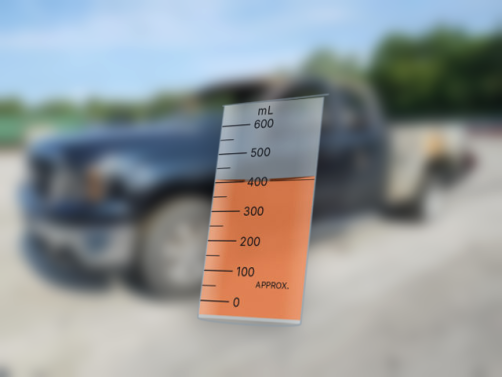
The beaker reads **400** mL
